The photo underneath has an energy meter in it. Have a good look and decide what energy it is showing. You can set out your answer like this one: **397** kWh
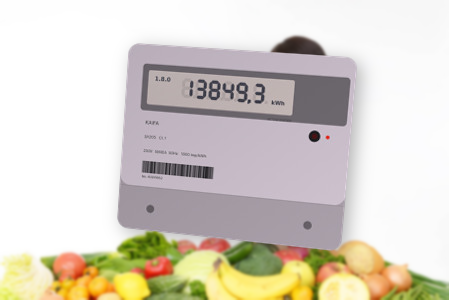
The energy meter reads **13849.3** kWh
